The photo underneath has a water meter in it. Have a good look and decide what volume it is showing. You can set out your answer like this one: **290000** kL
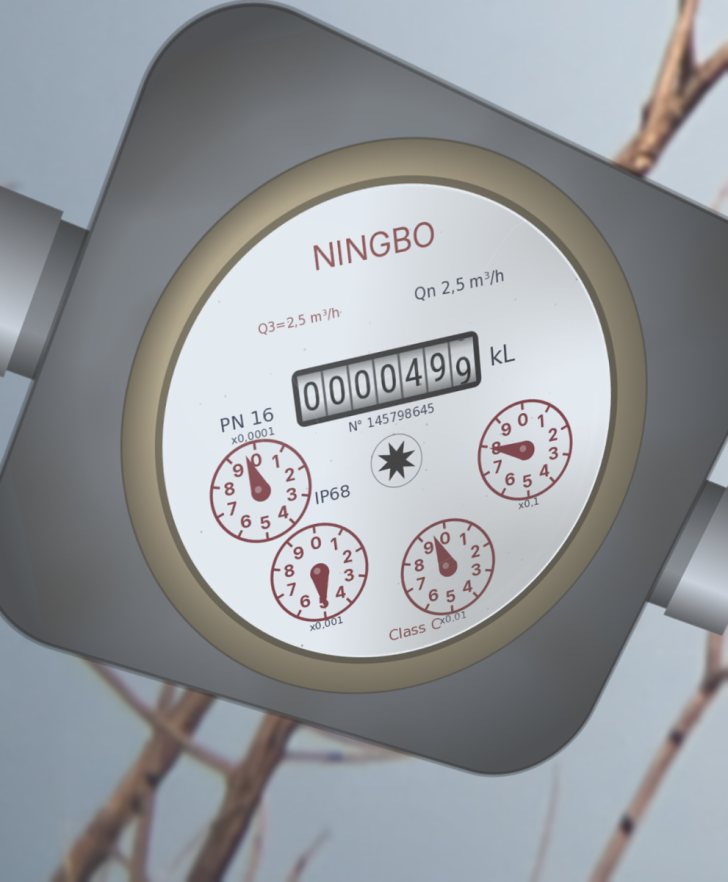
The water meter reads **498.7949** kL
